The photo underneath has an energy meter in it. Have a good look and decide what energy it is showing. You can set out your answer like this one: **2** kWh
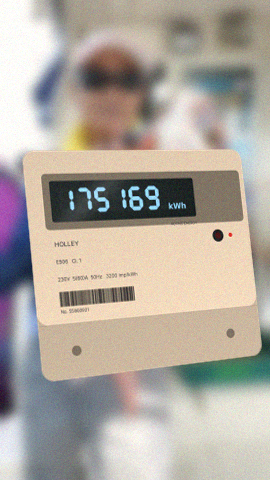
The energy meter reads **175169** kWh
